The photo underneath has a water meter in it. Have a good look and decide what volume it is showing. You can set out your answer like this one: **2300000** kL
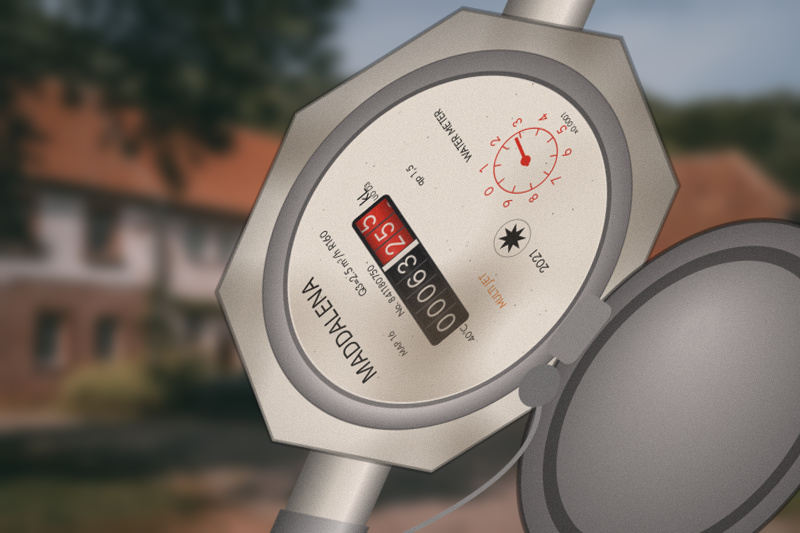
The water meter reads **63.2552** kL
